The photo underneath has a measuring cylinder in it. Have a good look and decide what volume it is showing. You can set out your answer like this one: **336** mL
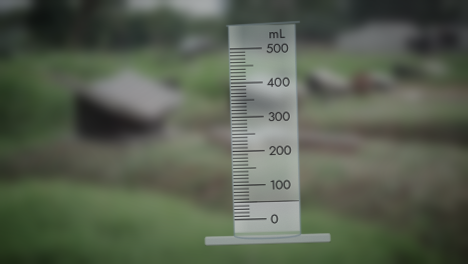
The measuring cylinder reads **50** mL
